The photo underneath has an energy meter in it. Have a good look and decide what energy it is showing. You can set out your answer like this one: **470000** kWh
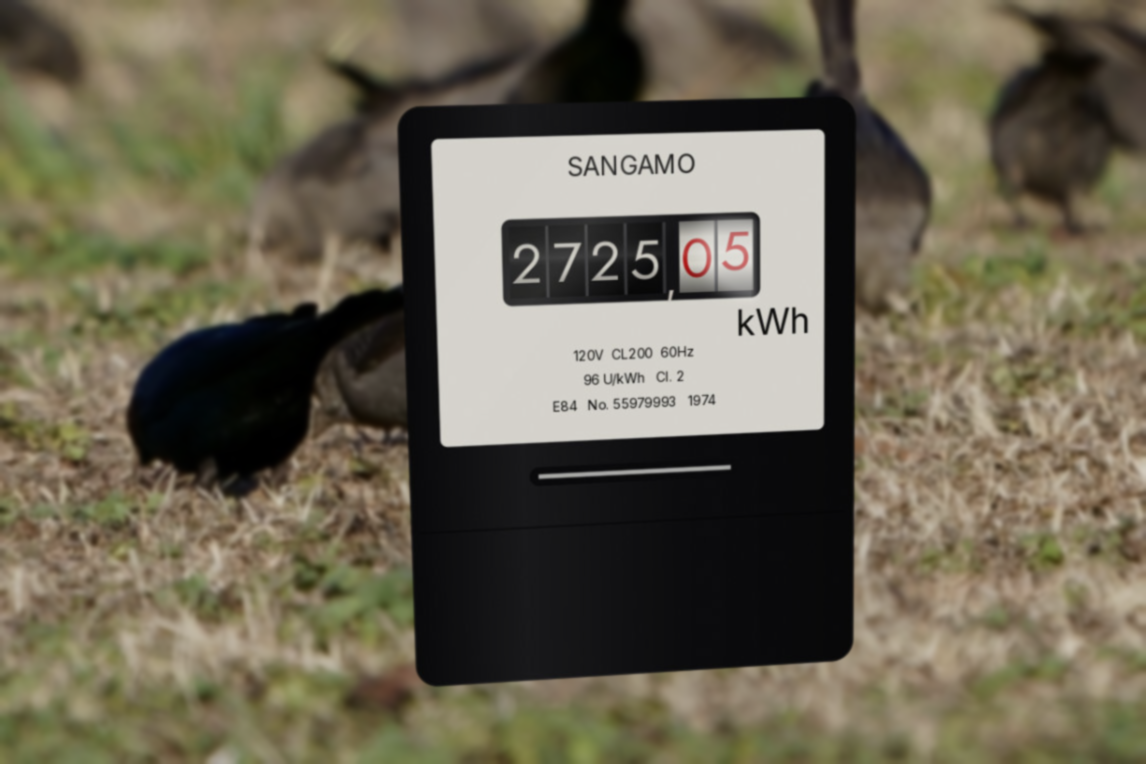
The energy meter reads **2725.05** kWh
